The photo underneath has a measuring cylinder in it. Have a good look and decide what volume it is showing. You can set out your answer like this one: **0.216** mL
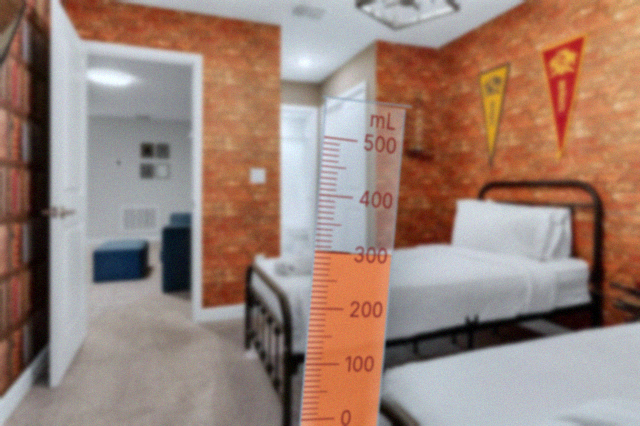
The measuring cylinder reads **300** mL
